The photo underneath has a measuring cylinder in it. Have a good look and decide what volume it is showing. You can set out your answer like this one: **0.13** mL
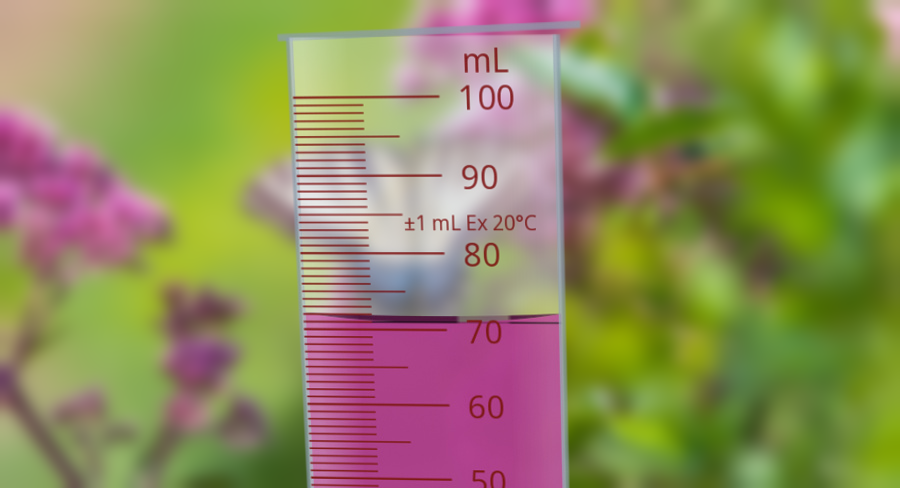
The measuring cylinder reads **71** mL
